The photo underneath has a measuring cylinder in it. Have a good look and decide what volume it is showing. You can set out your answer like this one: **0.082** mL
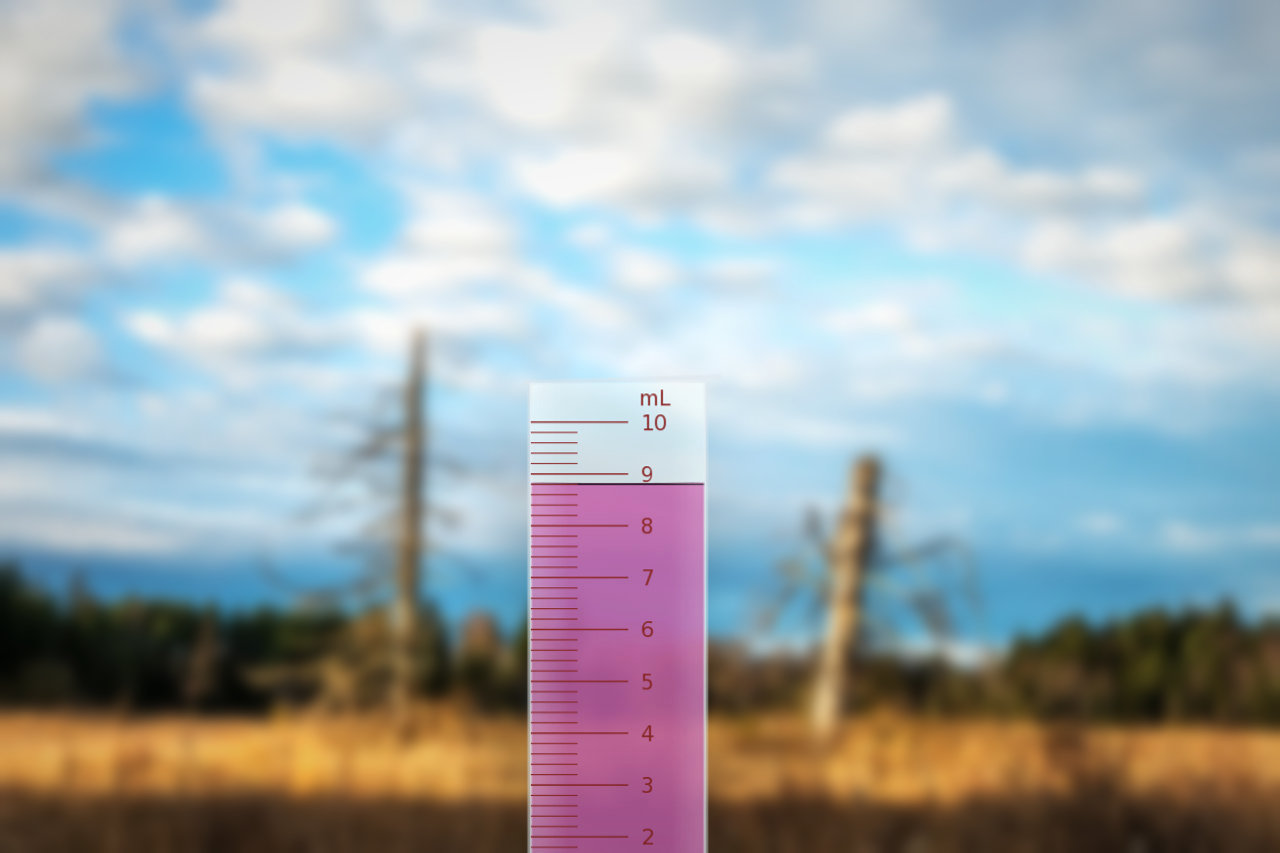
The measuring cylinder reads **8.8** mL
